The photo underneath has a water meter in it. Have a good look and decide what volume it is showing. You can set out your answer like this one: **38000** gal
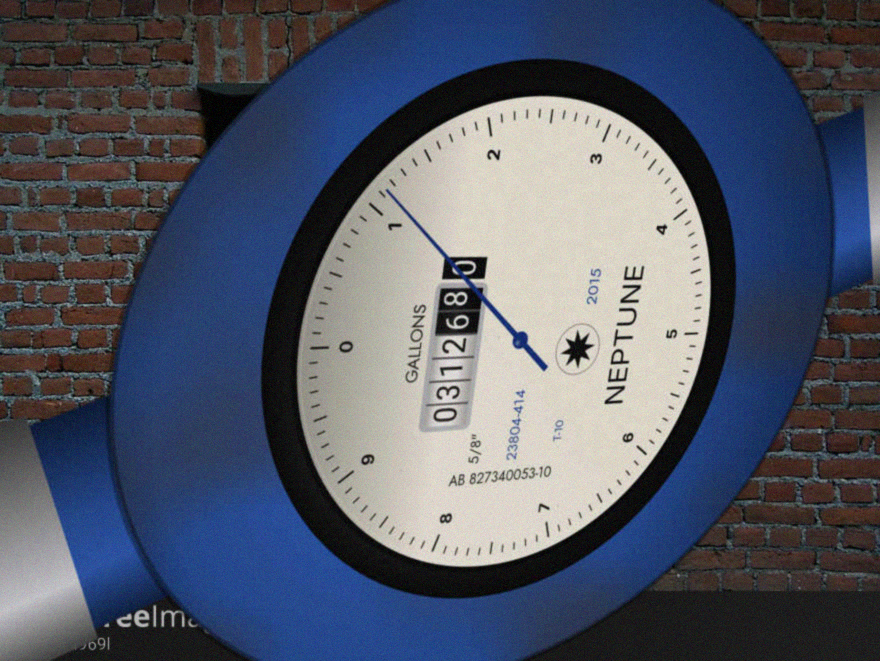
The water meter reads **312681.1** gal
